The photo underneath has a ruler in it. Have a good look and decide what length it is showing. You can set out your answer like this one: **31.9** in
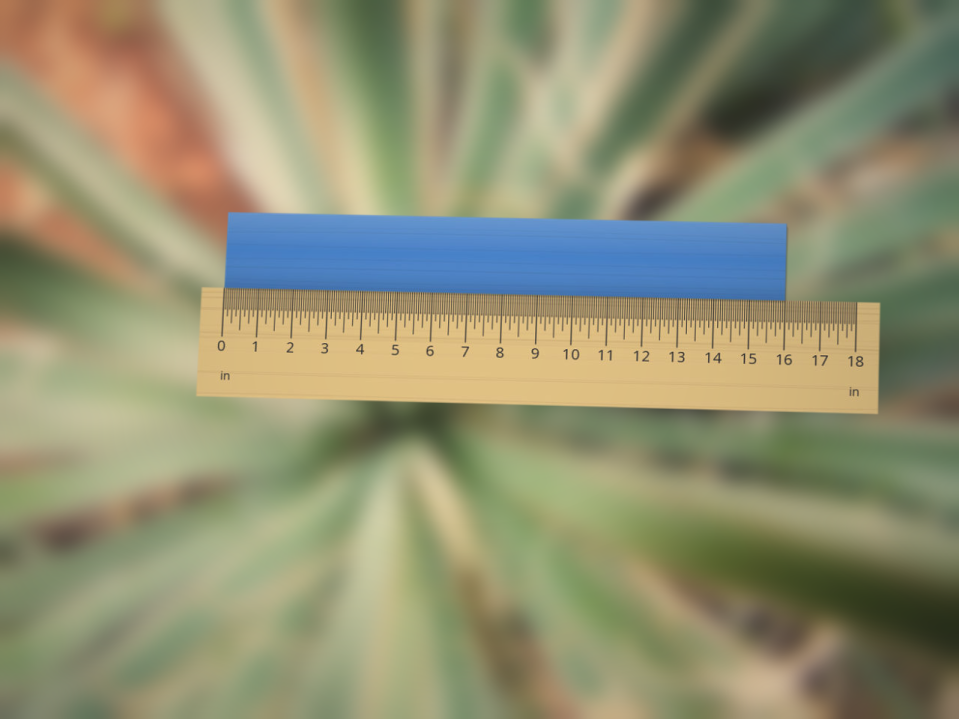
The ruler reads **16** in
